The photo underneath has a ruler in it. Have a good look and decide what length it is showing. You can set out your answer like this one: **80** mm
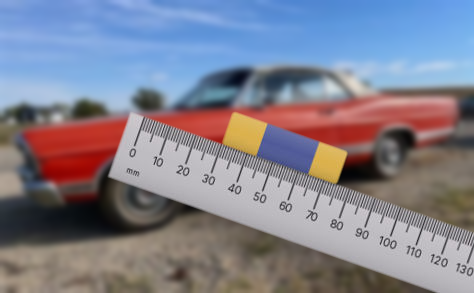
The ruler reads **45** mm
